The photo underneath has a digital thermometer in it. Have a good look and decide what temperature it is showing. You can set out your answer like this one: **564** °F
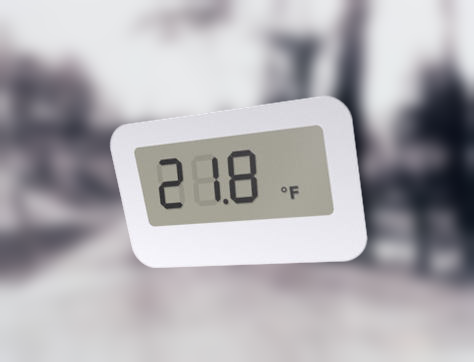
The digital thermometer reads **21.8** °F
